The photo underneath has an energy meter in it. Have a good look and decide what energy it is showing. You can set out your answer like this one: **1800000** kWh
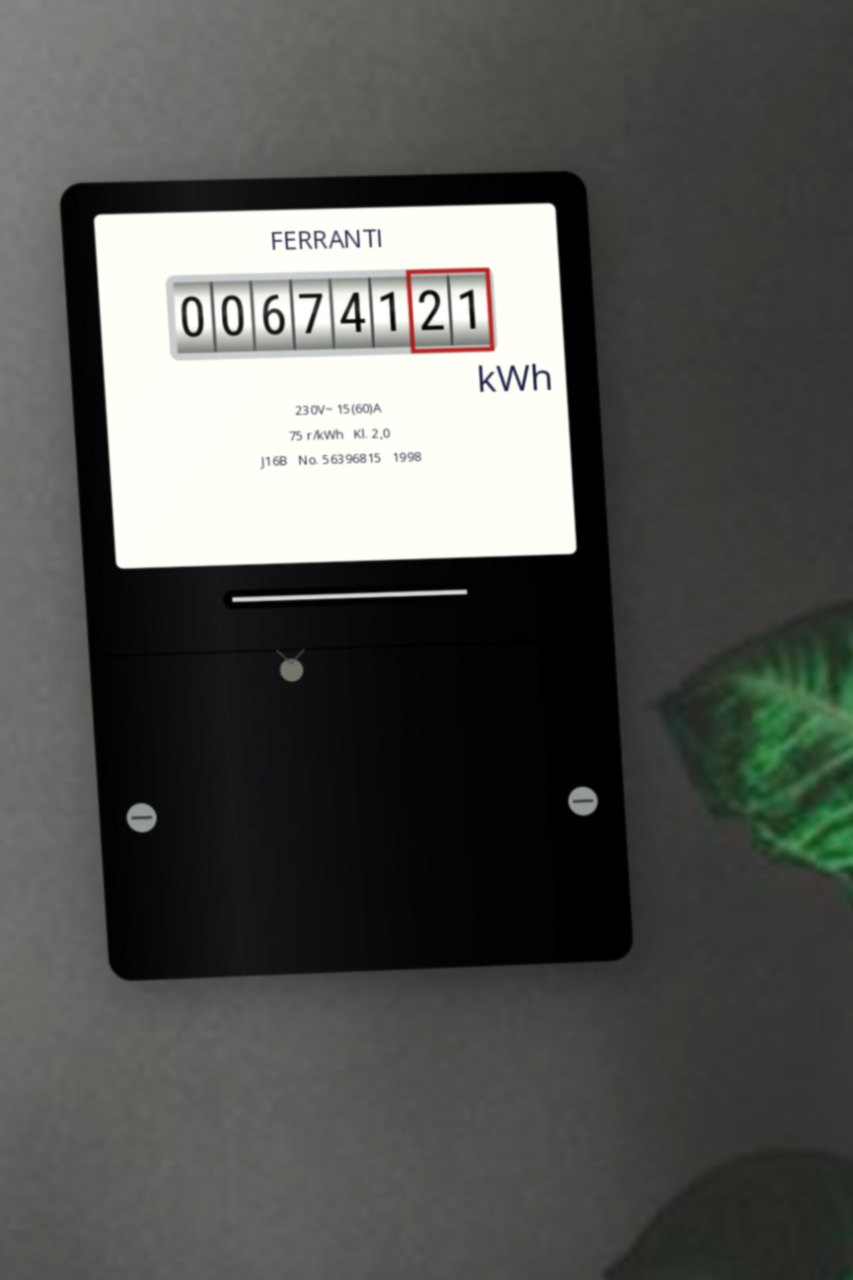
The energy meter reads **6741.21** kWh
